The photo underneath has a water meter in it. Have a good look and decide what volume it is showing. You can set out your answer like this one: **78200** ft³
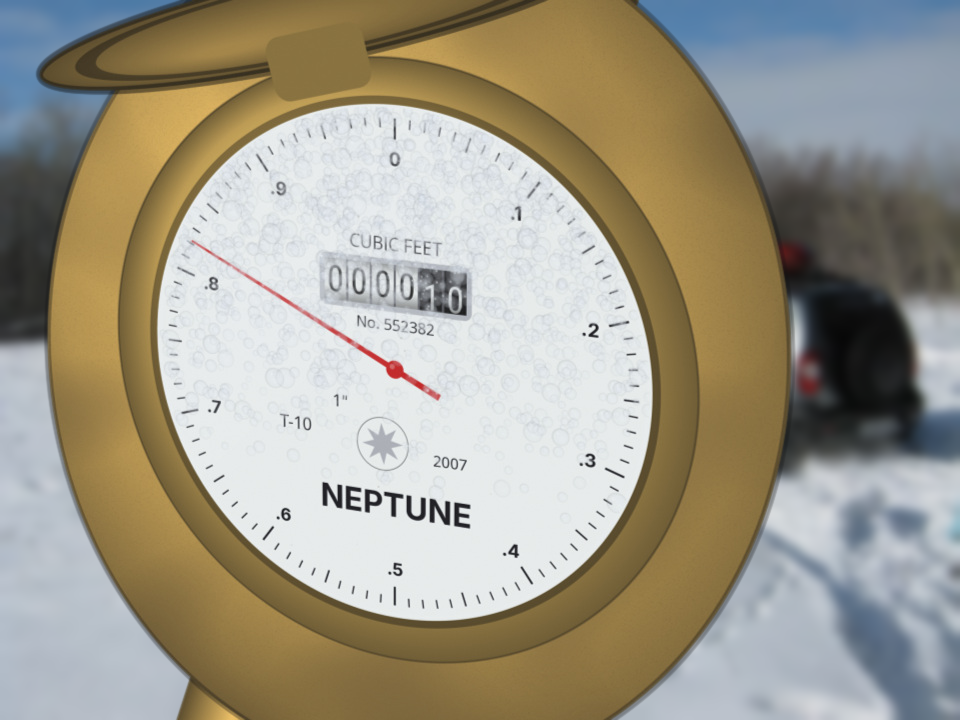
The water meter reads **9.82** ft³
